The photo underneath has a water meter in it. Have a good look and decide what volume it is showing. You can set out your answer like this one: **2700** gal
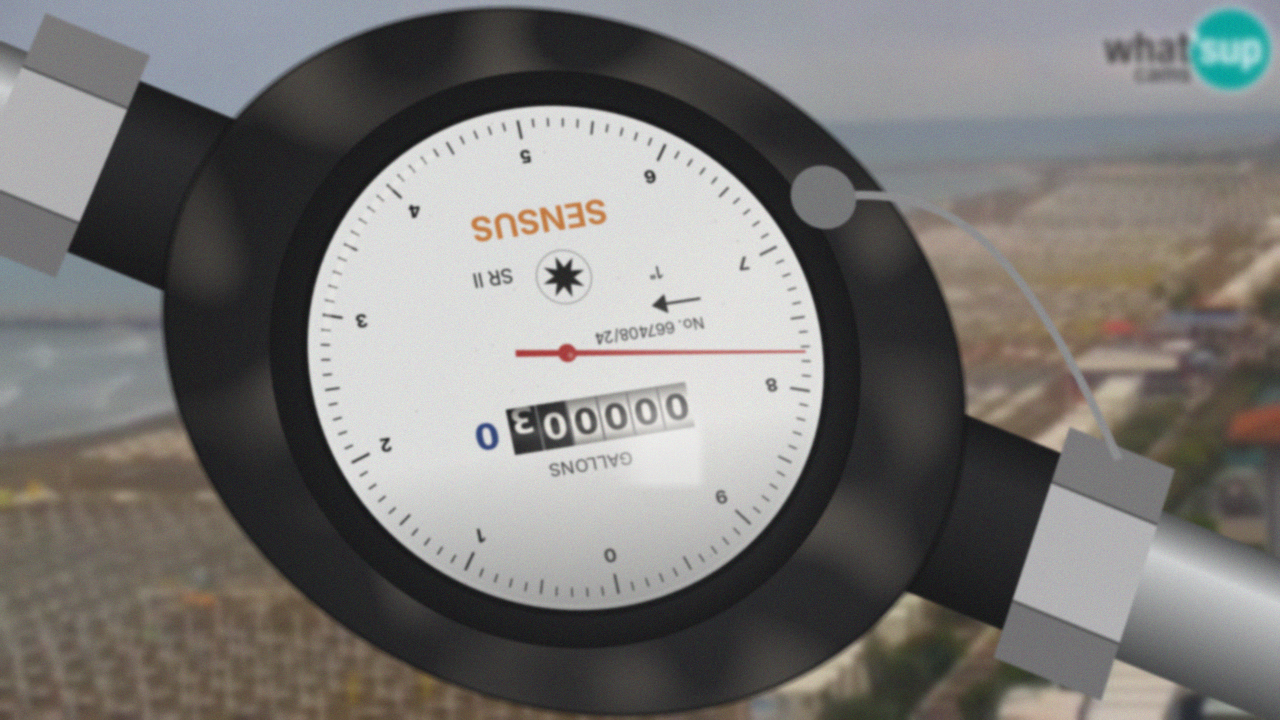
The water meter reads **27.7** gal
